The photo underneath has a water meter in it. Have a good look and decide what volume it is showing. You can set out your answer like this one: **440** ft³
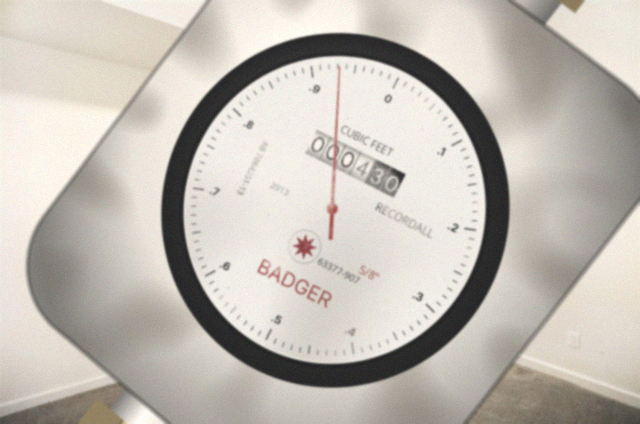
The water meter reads **429.93** ft³
